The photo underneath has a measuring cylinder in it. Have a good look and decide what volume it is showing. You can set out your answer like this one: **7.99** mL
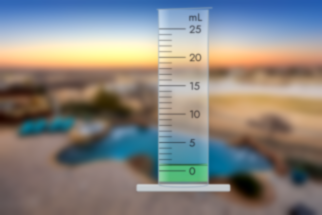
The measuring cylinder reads **1** mL
